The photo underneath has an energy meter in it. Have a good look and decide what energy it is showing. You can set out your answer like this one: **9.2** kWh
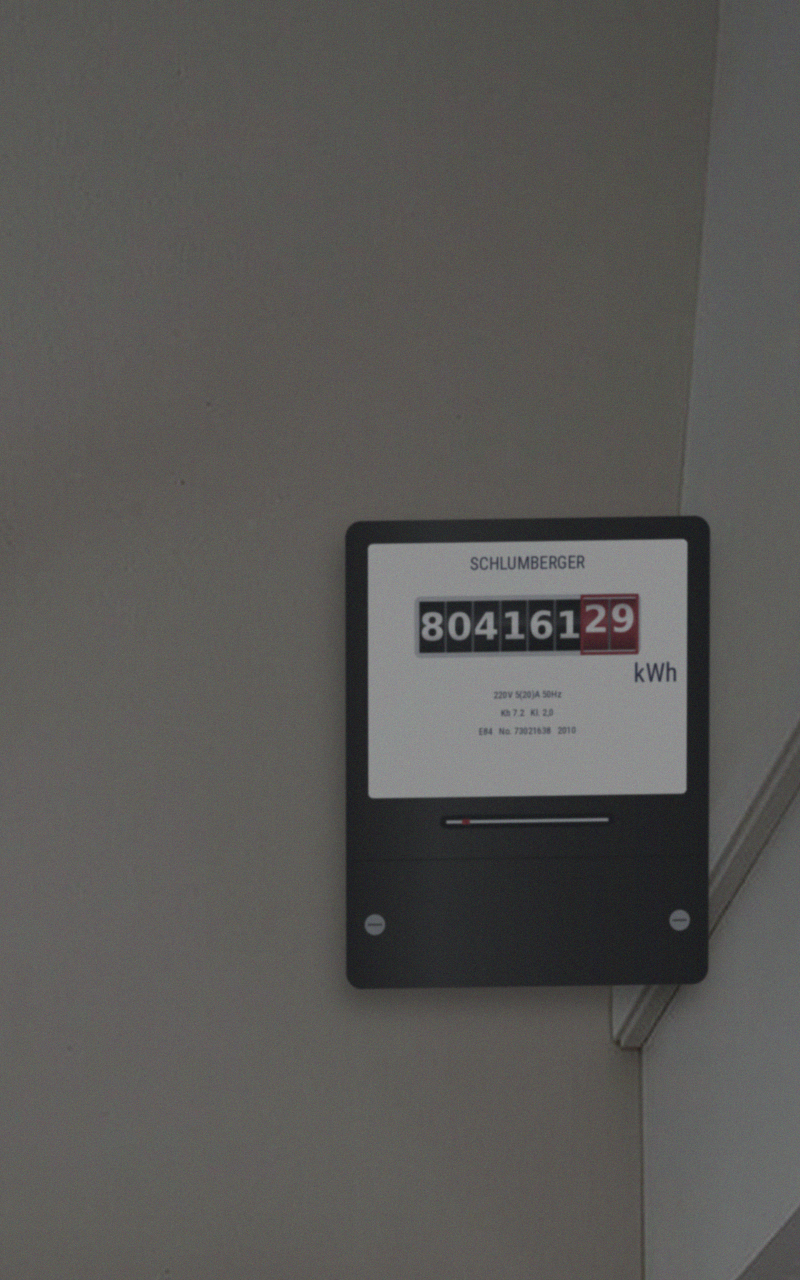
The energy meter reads **804161.29** kWh
